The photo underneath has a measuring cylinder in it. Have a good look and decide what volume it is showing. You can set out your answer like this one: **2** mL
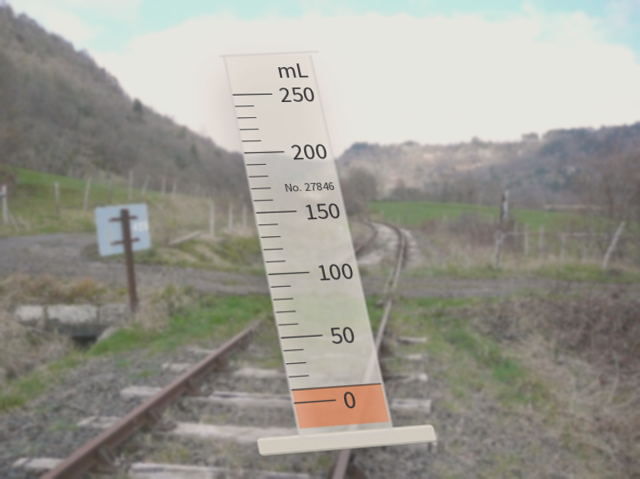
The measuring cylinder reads **10** mL
